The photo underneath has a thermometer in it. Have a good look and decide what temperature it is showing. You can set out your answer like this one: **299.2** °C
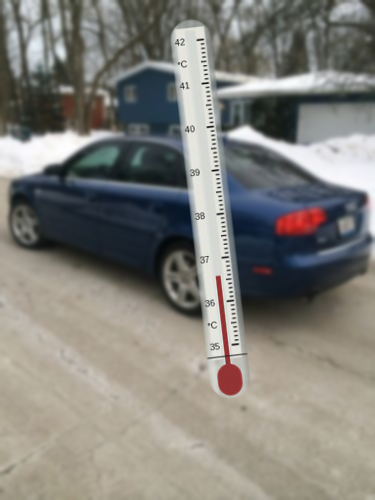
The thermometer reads **36.6** °C
